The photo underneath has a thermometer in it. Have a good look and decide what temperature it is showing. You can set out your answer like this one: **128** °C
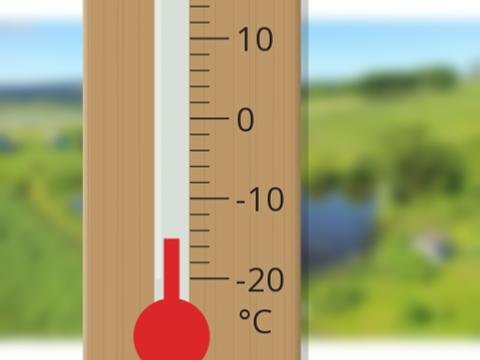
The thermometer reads **-15** °C
